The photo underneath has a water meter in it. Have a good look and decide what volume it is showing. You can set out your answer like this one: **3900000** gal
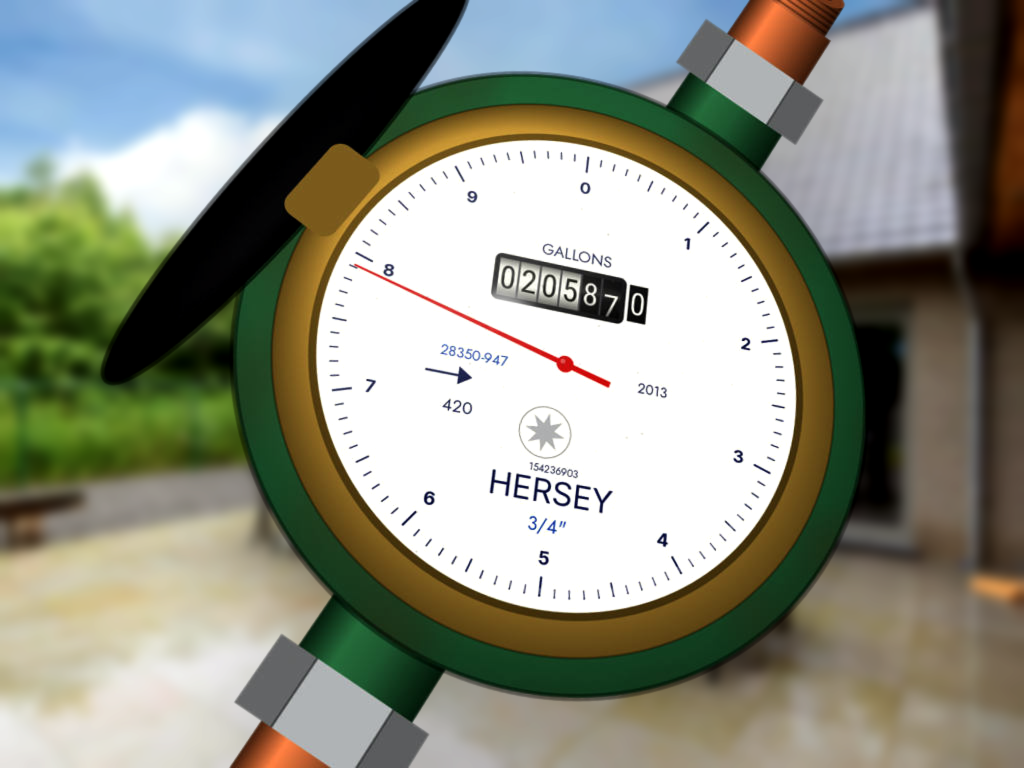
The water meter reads **205867.9** gal
